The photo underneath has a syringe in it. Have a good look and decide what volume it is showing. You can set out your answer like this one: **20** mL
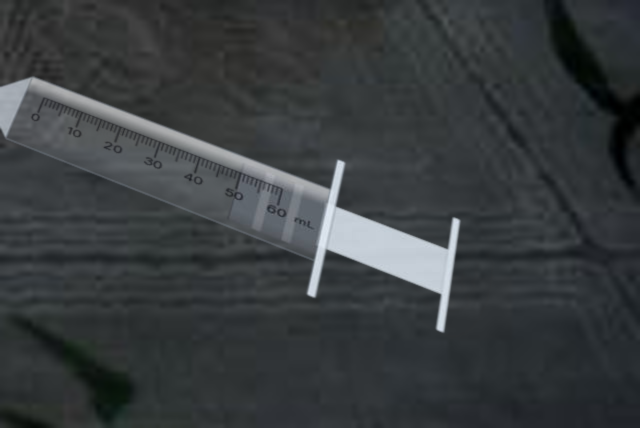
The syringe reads **50** mL
